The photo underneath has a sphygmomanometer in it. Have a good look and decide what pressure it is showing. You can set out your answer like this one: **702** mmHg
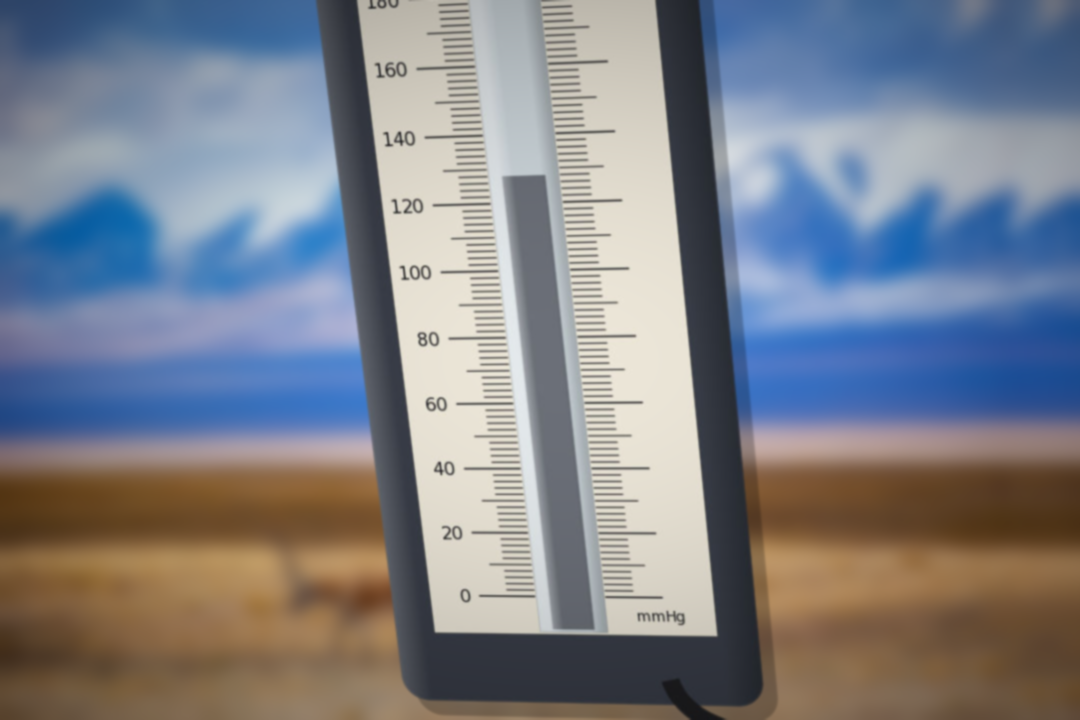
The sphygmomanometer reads **128** mmHg
